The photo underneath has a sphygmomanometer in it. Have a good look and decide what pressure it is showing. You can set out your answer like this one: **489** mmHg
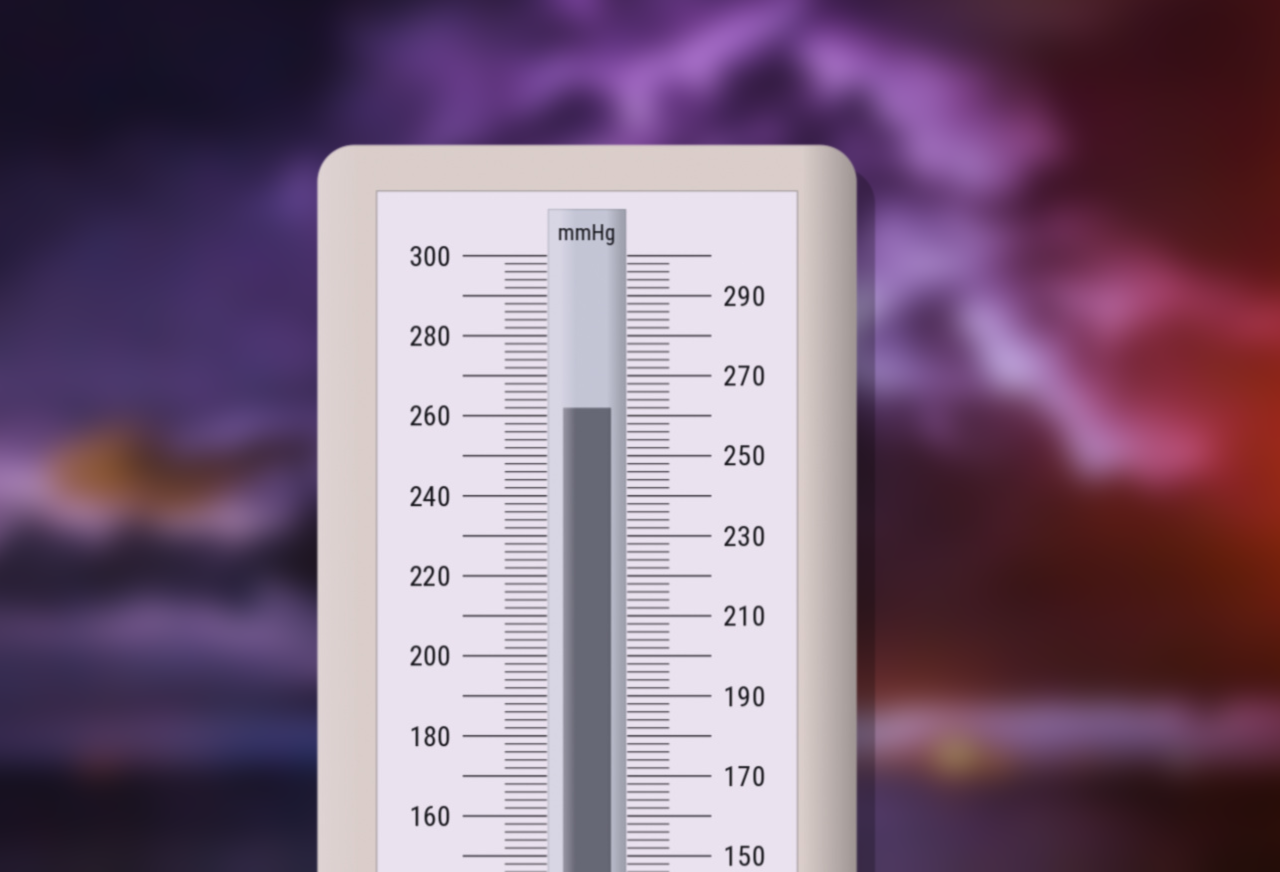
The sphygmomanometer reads **262** mmHg
